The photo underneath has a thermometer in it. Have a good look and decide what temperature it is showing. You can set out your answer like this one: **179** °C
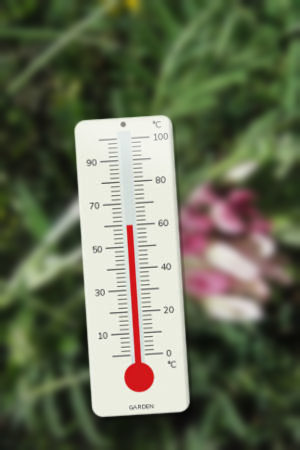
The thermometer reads **60** °C
